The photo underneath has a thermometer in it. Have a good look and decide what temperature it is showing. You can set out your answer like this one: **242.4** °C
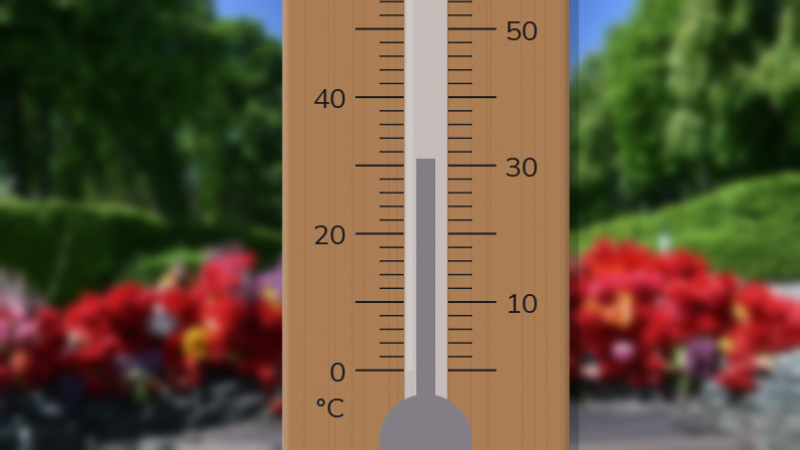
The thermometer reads **31** °C
